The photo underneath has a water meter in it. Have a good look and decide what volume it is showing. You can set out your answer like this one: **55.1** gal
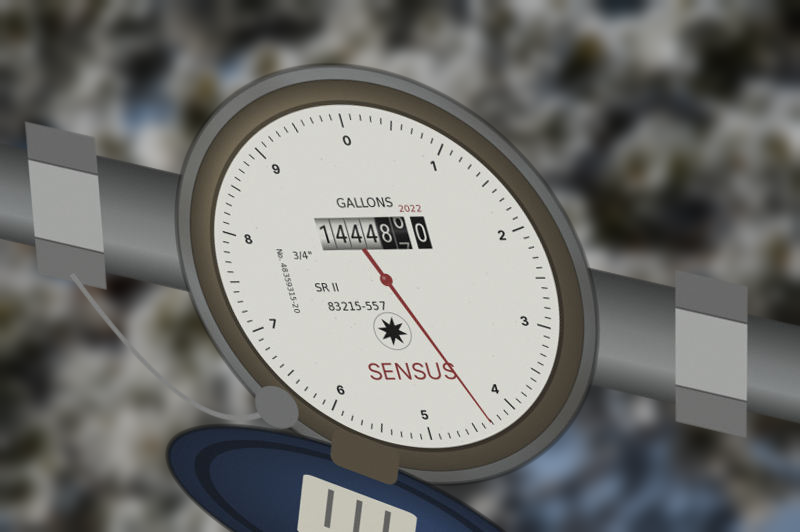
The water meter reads **1444864.3** gal
